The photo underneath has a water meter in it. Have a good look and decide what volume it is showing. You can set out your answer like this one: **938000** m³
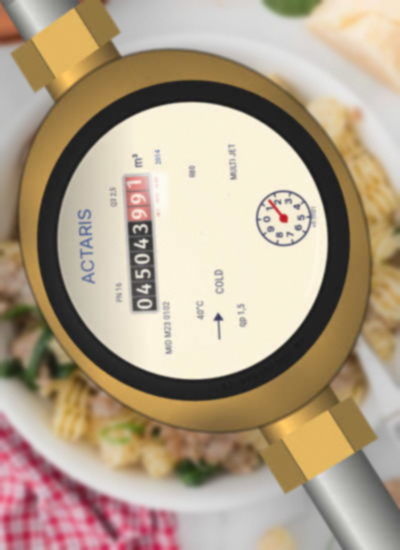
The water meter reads **45043.9911** m³
